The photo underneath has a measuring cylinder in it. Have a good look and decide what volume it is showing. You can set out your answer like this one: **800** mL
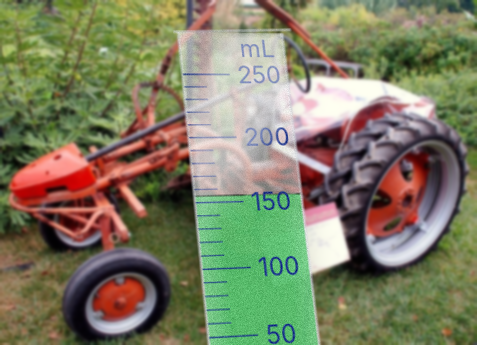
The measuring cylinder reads **155** mL
